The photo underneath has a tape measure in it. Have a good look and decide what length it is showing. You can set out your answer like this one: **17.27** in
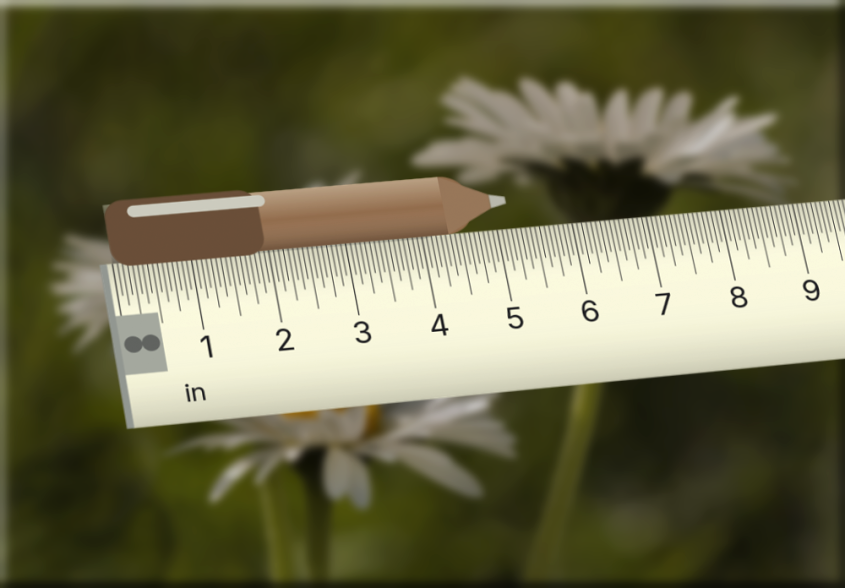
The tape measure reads **5.1875** in
